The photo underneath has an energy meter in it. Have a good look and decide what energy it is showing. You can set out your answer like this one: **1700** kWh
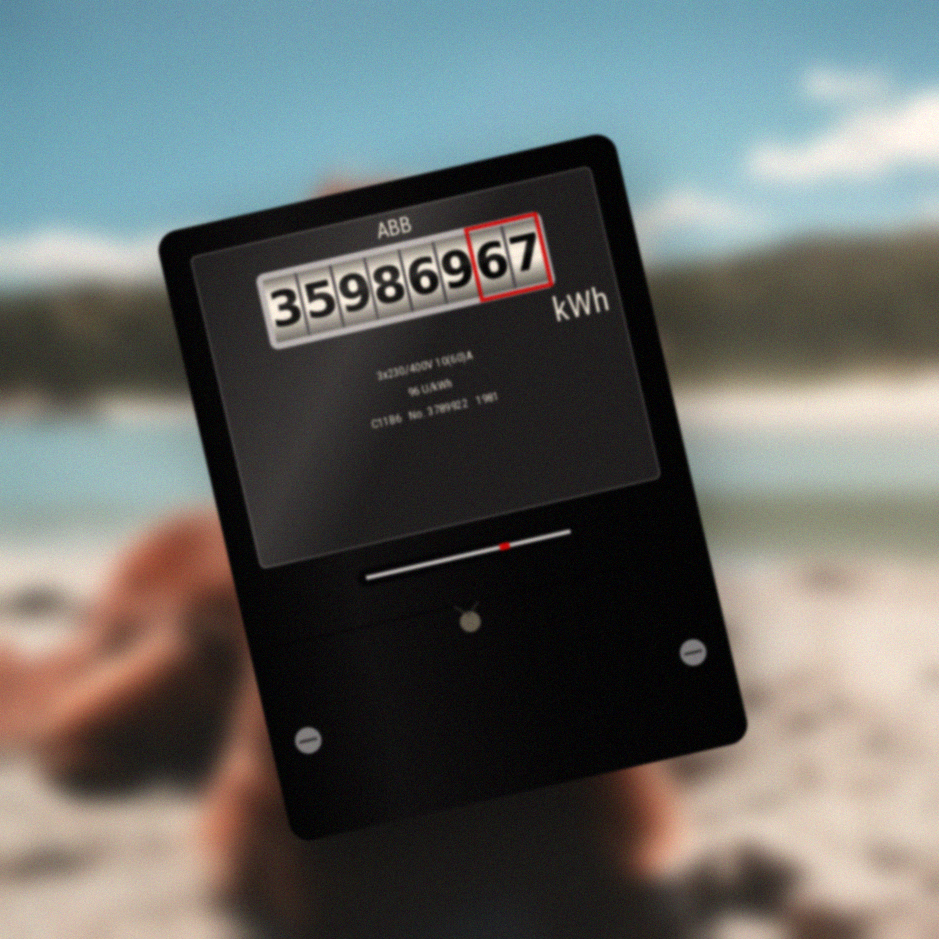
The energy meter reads **359869.67** kWh
